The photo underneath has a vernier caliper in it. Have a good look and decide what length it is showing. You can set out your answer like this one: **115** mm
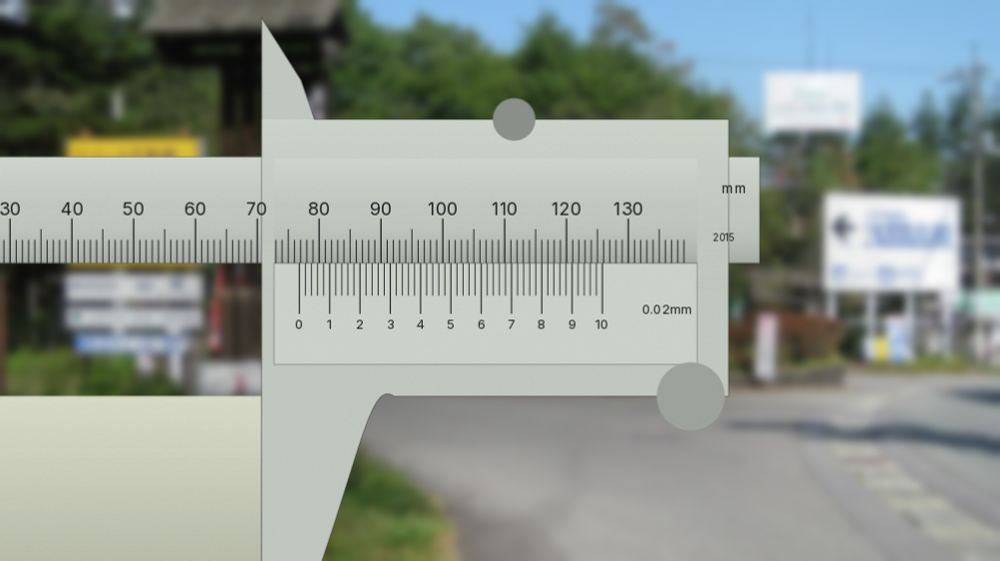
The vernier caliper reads **76.8** mm
